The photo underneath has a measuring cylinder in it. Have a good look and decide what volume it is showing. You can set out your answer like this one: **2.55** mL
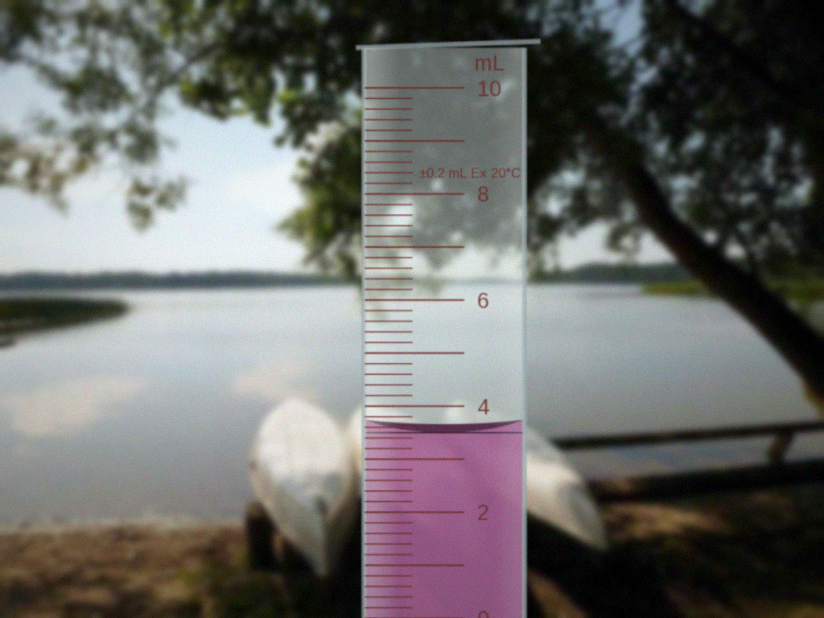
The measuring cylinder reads **3.5** mL
